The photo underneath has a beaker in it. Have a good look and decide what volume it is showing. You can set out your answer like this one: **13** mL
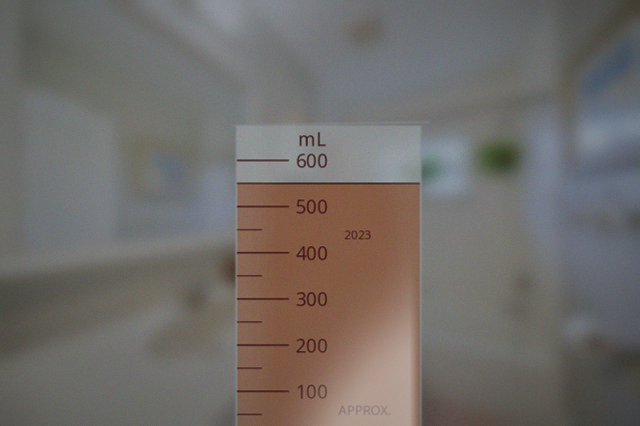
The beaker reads **550** mL
